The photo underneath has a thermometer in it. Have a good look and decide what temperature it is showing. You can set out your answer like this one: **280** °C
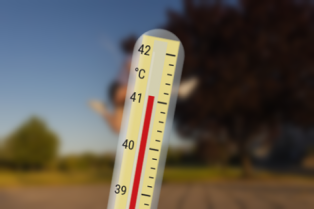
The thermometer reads **41.1** °C
